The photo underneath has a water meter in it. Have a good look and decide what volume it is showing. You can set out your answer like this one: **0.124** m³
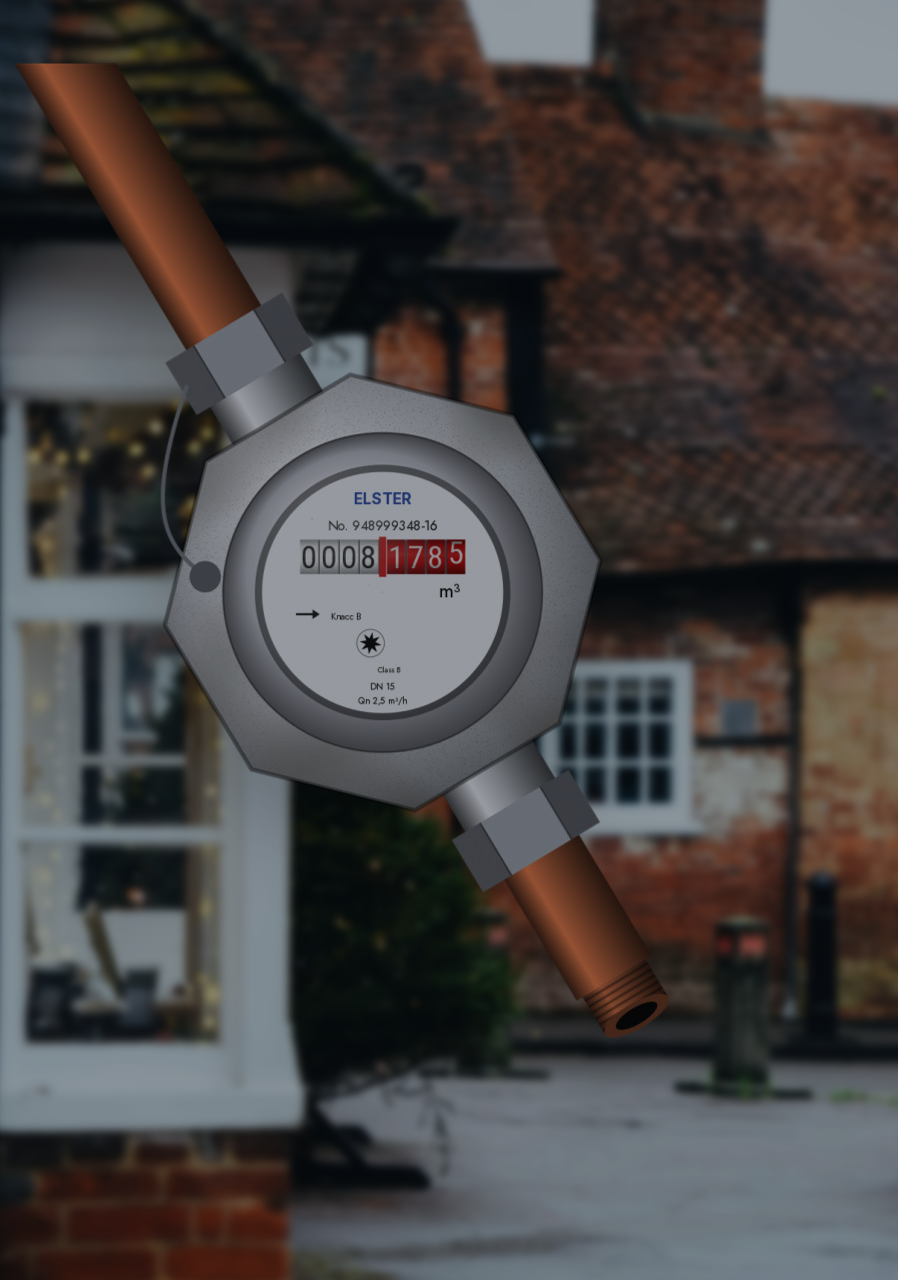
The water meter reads **8.1785** m³
